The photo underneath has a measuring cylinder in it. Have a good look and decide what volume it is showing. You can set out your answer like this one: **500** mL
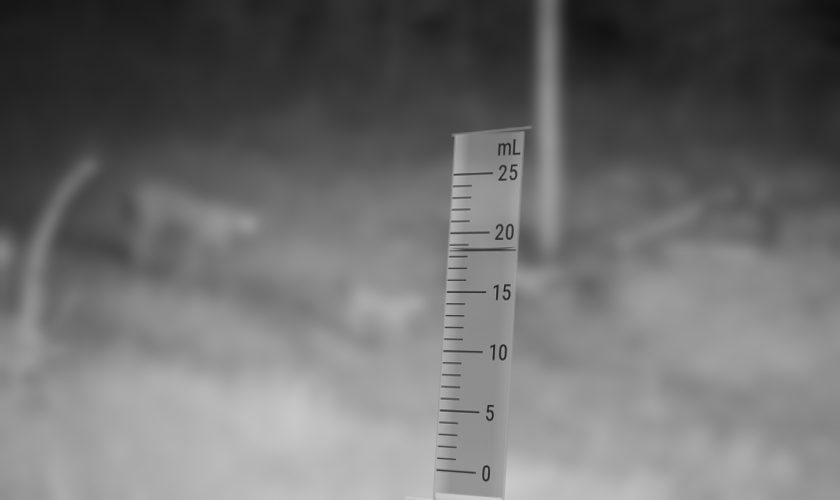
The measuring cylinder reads **18.5** mL
